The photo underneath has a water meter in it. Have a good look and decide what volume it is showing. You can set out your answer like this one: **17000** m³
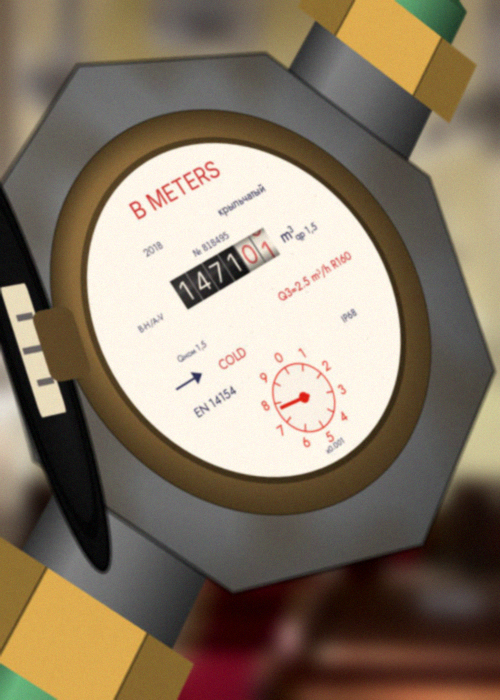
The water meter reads **1471.007** m³
